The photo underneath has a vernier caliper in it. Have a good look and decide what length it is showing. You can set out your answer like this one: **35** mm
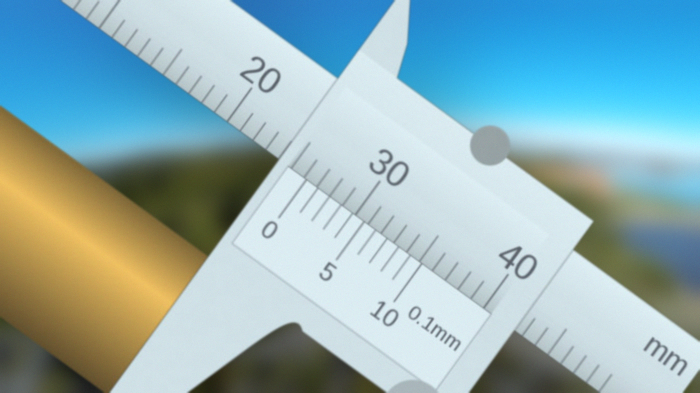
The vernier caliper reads **26.2** mm
